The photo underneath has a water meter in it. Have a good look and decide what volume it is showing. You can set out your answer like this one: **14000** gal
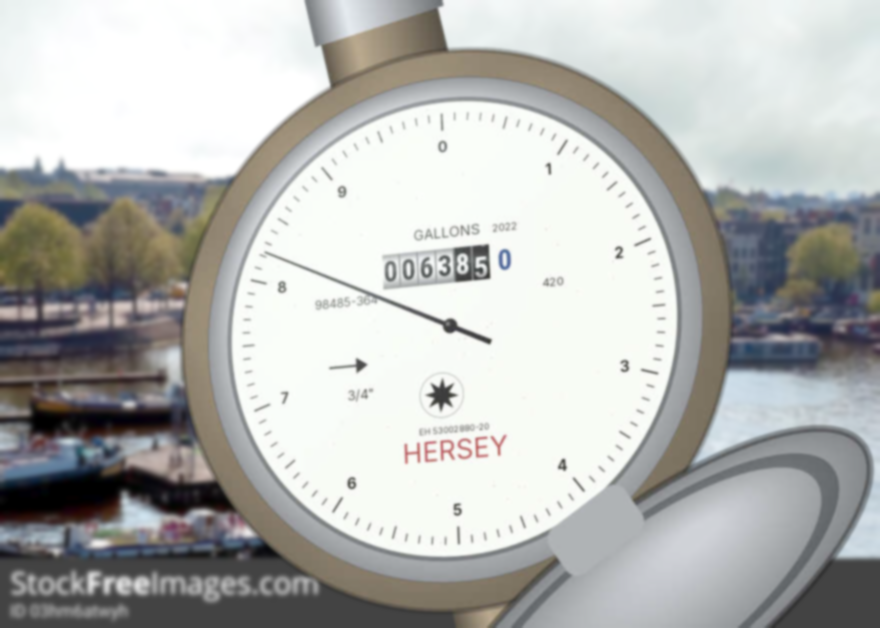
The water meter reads **63848.2** gal
